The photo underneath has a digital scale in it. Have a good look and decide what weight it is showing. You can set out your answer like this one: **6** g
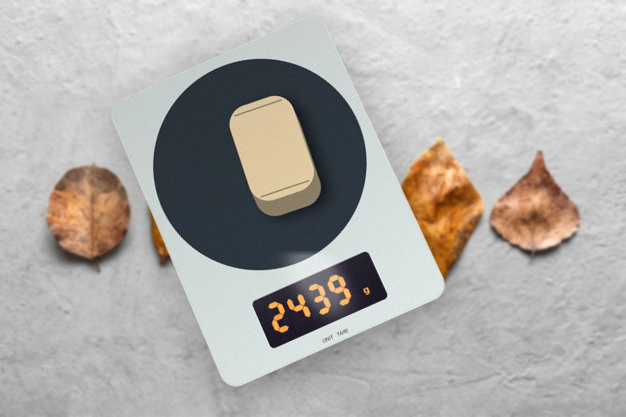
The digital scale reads **2439** g
